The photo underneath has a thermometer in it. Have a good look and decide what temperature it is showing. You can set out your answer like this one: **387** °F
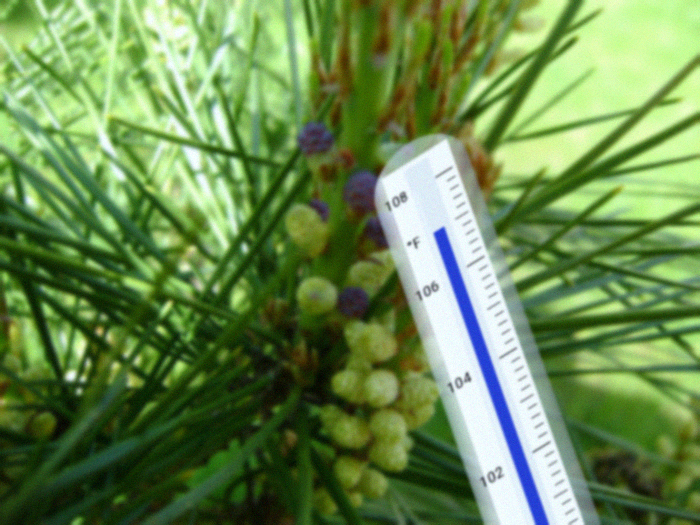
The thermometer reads **107** °F
